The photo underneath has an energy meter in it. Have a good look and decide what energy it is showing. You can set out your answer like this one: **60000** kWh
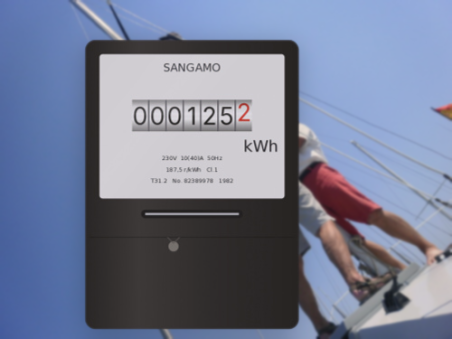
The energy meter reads **125.2** kWh
